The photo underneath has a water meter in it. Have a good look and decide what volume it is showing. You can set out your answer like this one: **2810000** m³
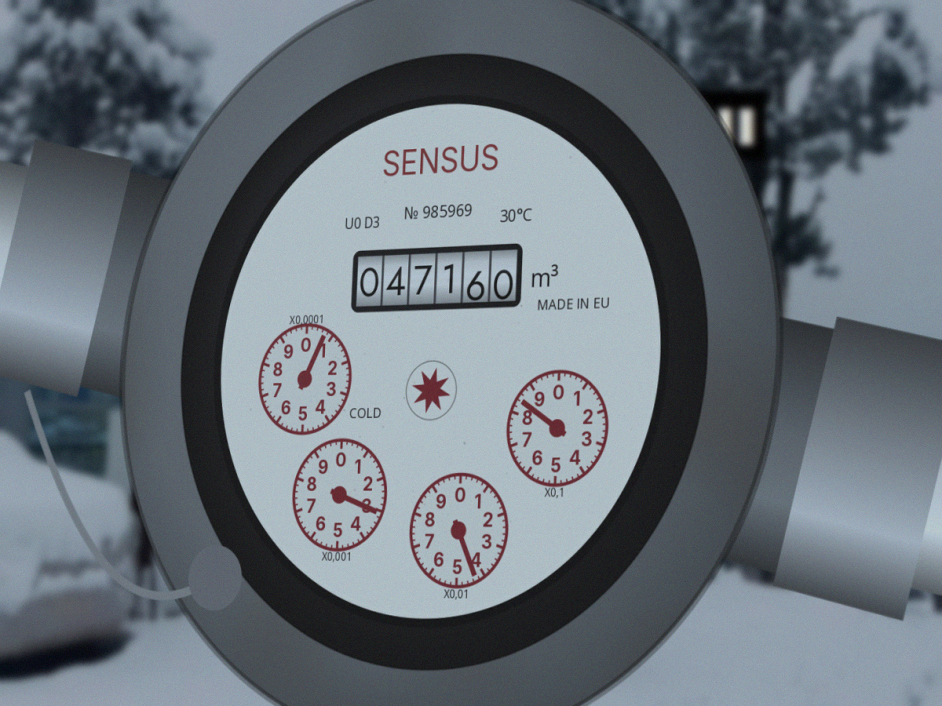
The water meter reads **47159.8430** m³
